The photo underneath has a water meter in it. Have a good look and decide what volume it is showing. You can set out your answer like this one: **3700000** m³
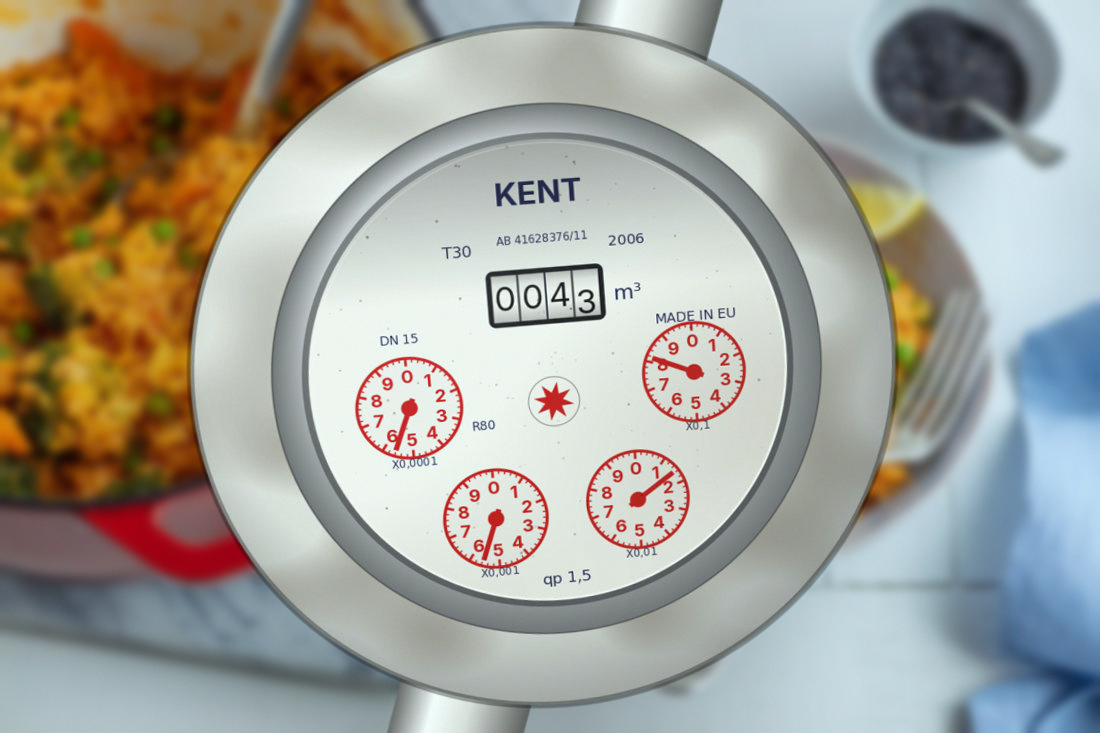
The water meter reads **42.8155** m³
